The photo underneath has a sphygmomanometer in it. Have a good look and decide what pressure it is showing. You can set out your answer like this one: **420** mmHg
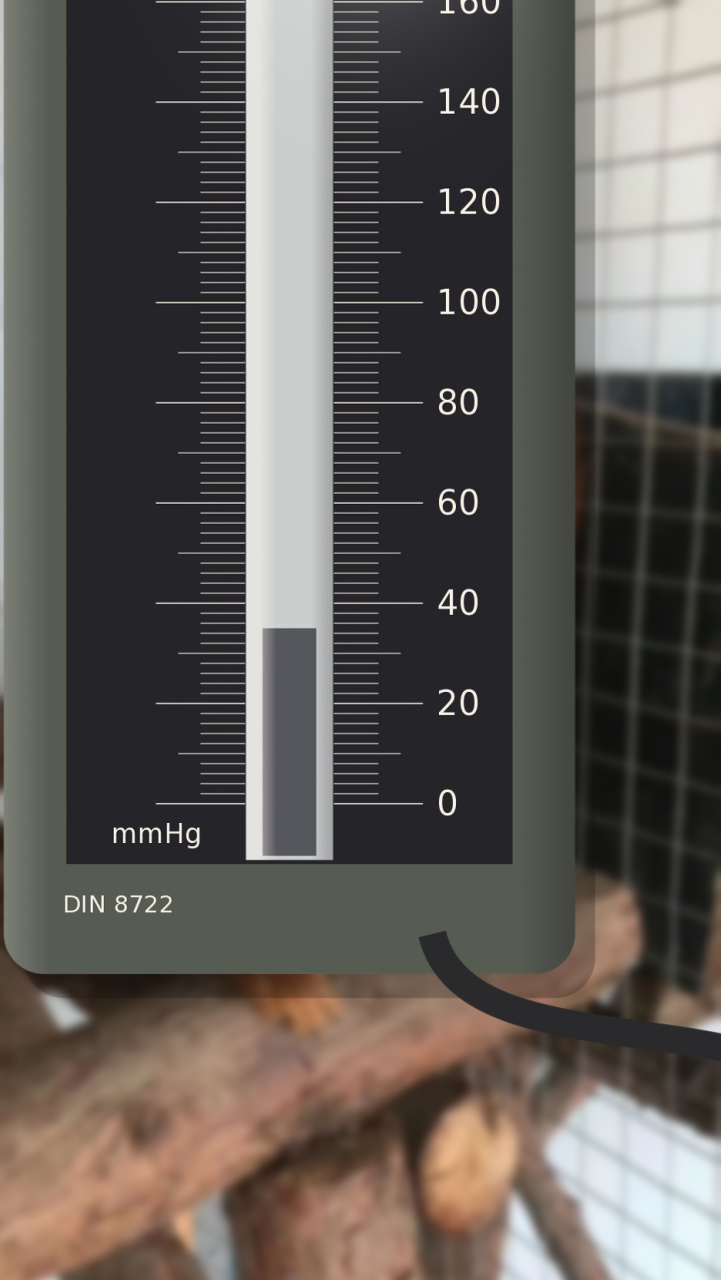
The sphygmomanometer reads **35** mmHg
